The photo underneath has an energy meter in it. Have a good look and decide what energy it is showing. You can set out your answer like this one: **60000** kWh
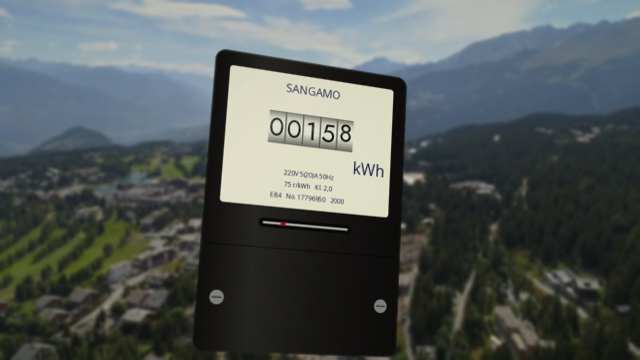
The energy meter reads **158** kWh
